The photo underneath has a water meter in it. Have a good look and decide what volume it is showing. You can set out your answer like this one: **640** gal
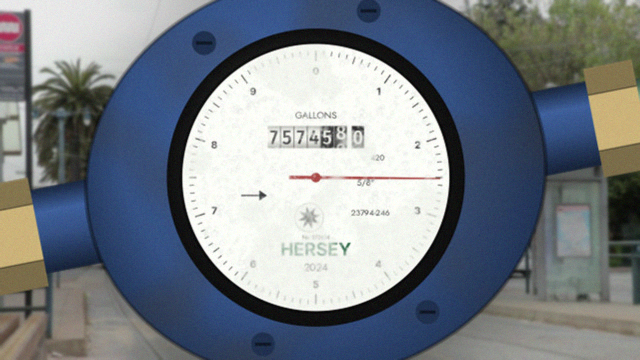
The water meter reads **7574582.5** gal
